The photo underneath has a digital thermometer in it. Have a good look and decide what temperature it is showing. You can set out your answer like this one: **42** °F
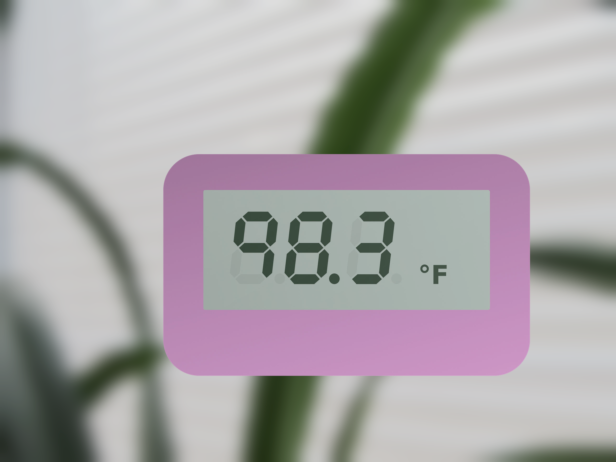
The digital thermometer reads **98.3** °F
